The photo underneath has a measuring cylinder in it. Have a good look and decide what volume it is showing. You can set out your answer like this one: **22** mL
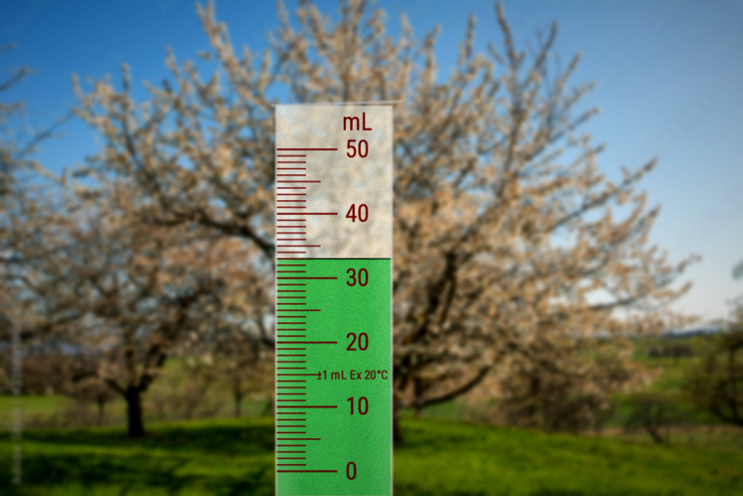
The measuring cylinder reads **33** mL
